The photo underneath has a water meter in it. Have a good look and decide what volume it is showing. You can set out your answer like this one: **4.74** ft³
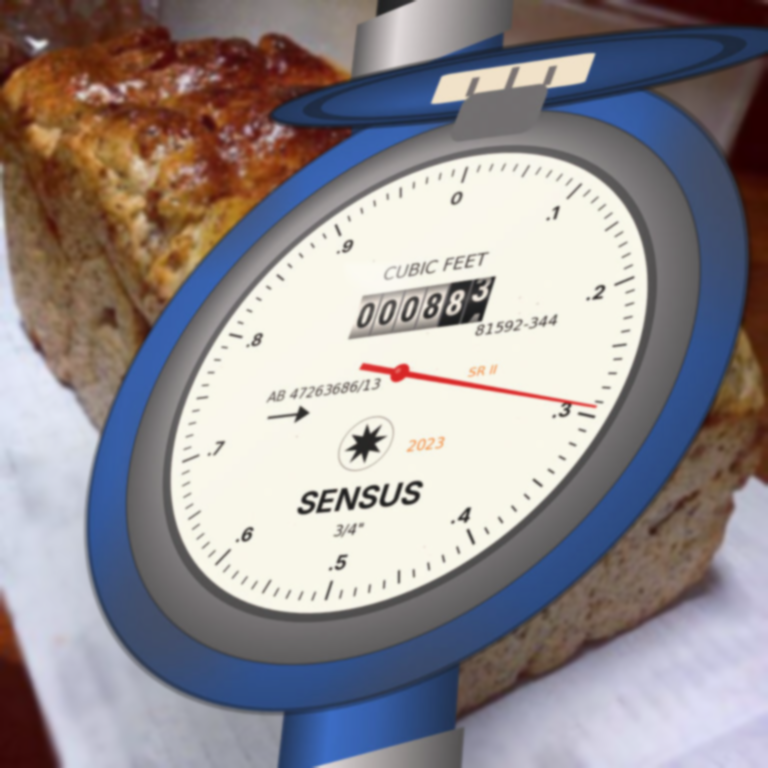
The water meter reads **883.29** ft³
